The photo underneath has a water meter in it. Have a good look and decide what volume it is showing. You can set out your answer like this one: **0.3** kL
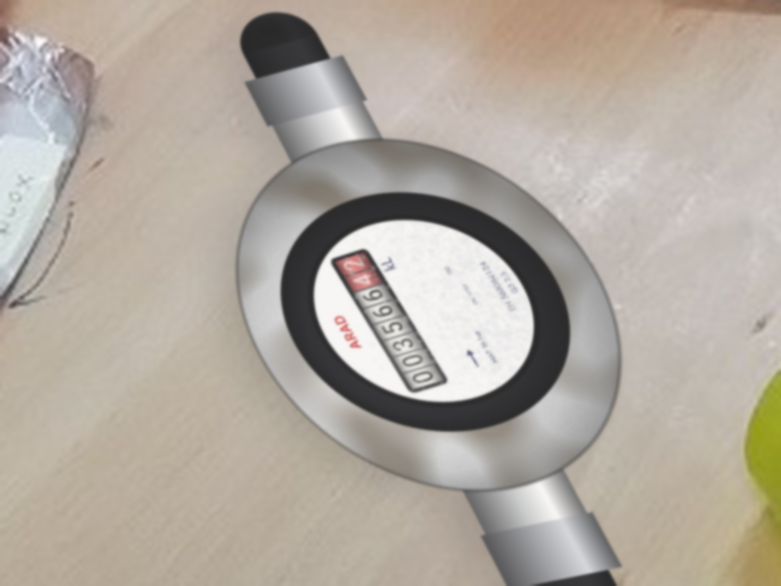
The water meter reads **3566.42** kL
